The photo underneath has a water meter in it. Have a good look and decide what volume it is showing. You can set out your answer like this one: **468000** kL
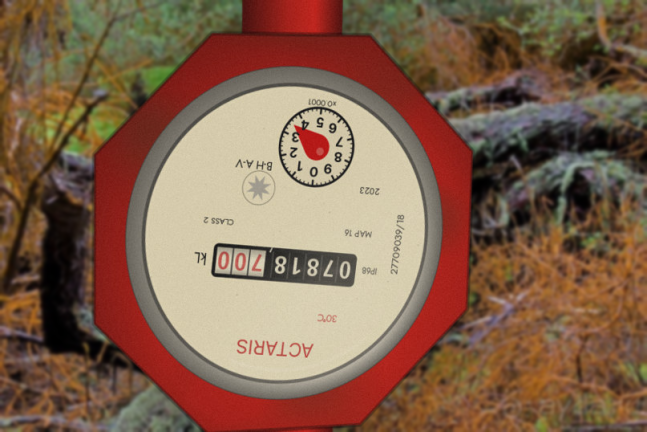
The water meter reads **7818.7003** kL
